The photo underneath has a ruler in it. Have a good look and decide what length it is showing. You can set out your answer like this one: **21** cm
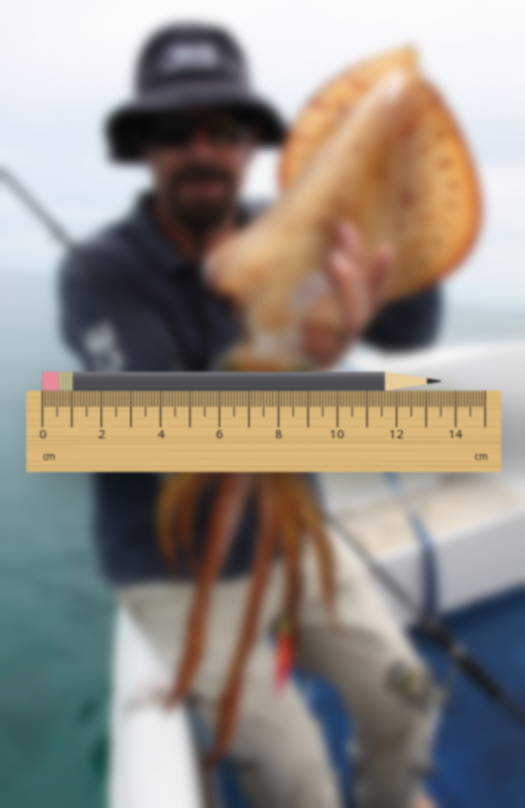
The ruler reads **13.5** cm
